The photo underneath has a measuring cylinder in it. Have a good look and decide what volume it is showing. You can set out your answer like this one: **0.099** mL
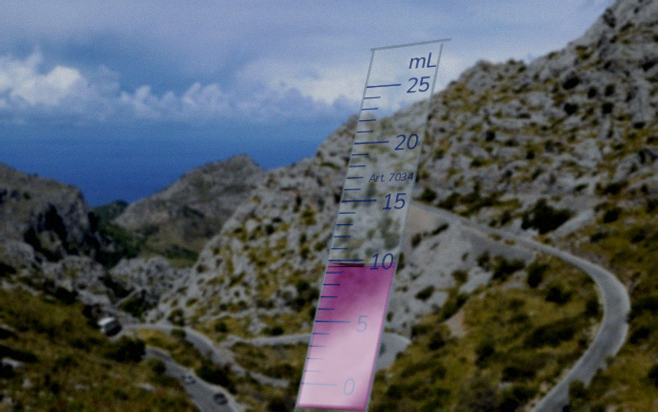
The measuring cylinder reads **9.5** mL
